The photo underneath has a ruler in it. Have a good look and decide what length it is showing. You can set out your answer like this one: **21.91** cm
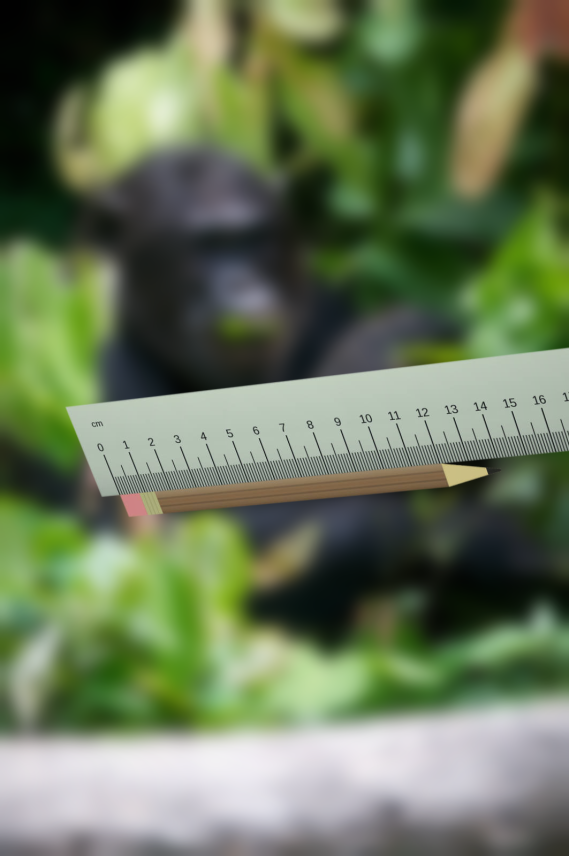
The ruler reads **14** cm
